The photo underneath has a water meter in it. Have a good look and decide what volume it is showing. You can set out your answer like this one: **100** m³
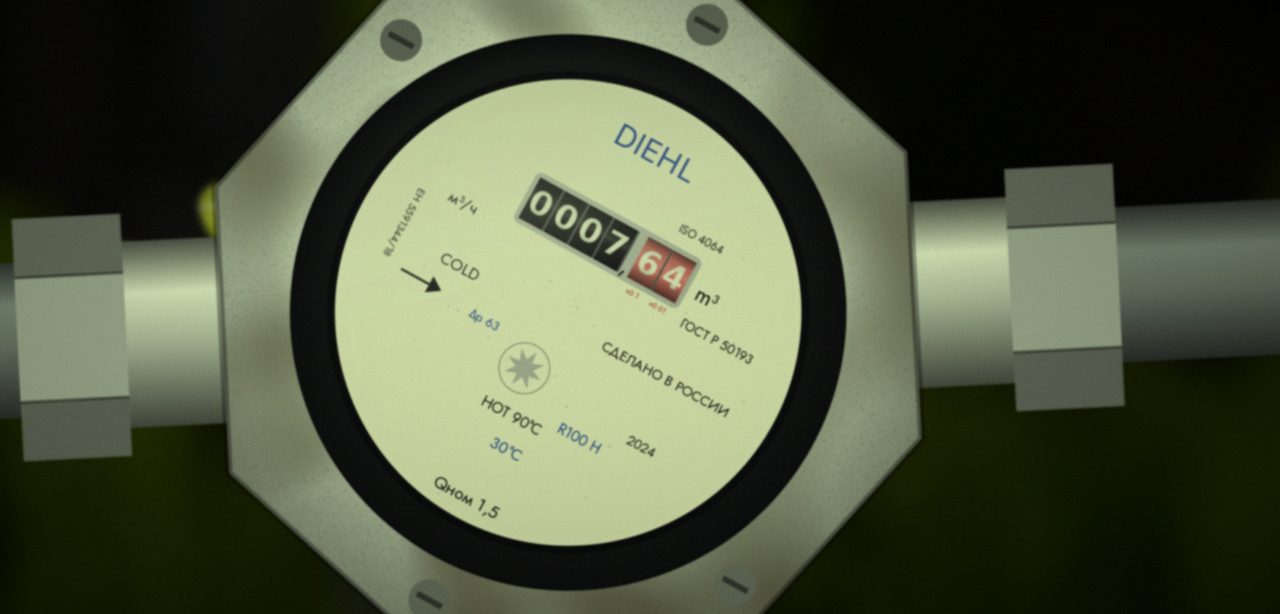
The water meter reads **7.64** m³
